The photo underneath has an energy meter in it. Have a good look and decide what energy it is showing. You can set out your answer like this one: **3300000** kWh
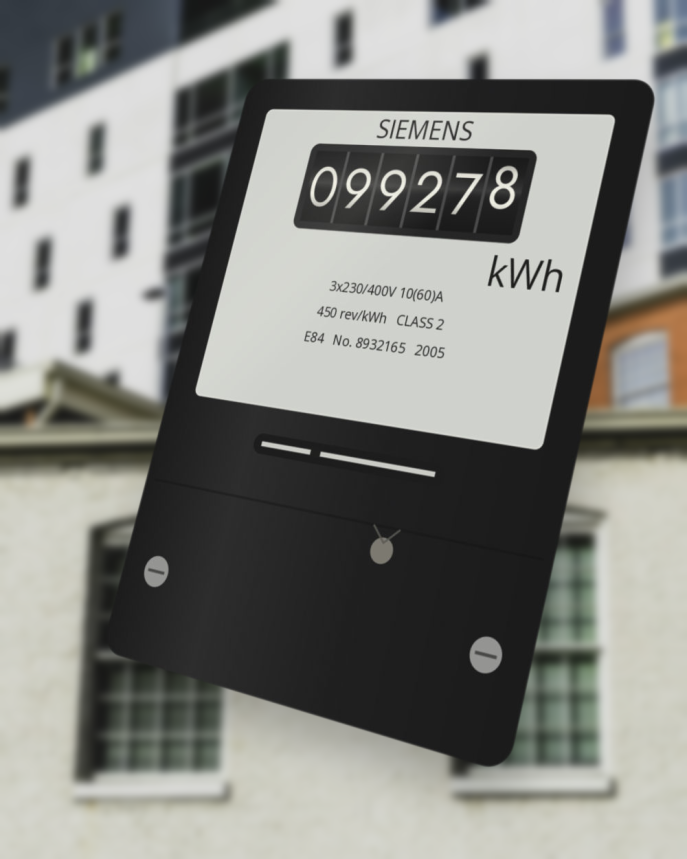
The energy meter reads **99278** kWh
